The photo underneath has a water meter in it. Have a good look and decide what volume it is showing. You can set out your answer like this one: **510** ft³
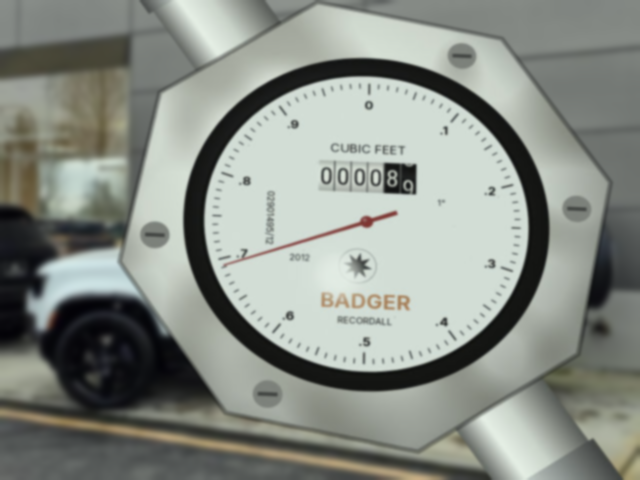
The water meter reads **88.69** ft³
